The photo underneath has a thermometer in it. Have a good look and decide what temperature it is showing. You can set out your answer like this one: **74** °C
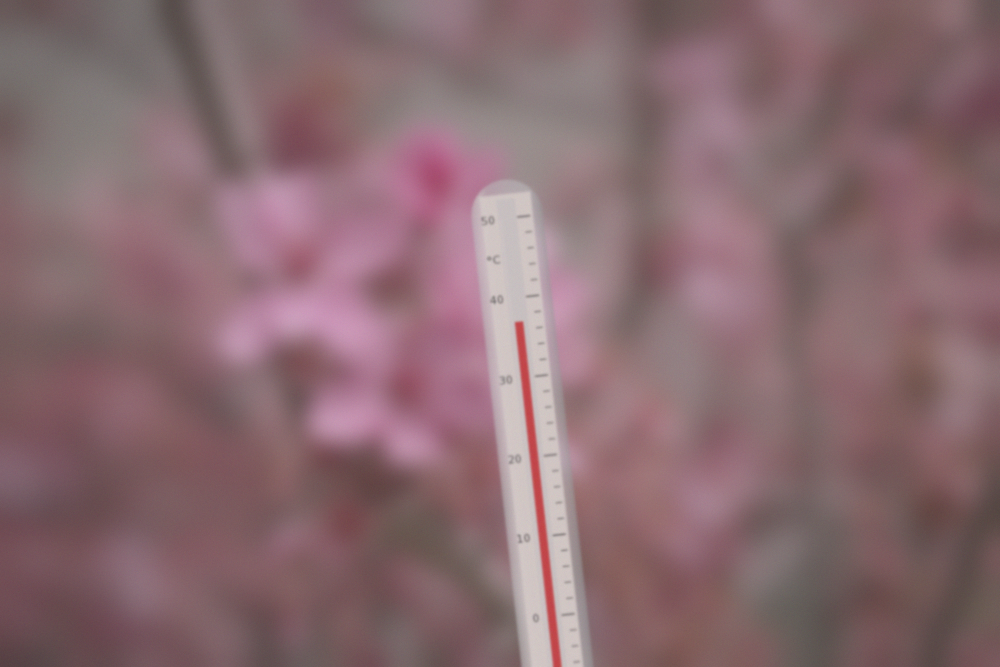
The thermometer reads **37** °C
